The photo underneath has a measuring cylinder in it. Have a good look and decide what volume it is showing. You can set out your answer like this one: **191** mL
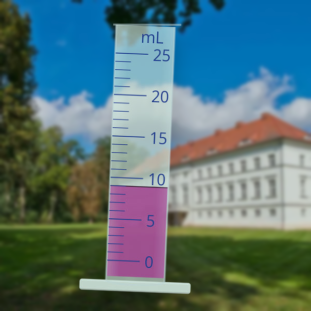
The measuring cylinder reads **9** mL
